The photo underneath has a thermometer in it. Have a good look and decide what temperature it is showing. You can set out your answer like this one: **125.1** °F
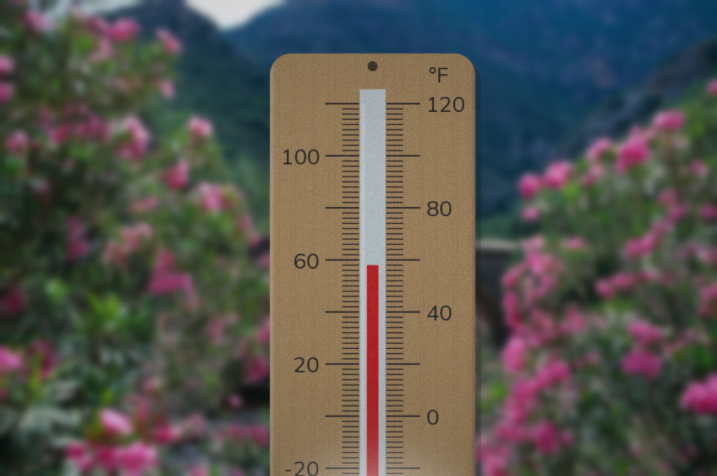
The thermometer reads **58** °F
